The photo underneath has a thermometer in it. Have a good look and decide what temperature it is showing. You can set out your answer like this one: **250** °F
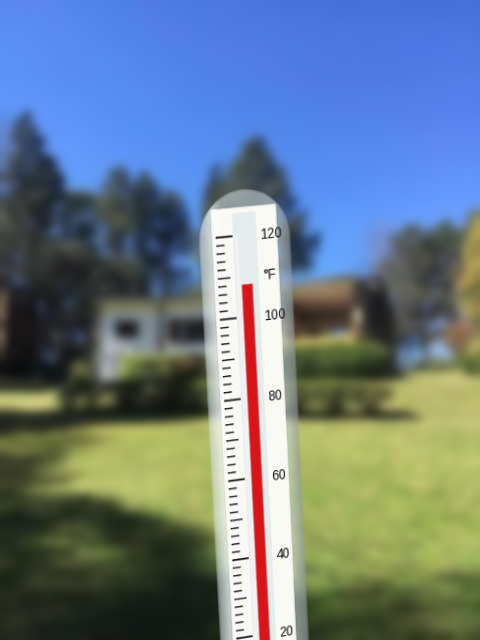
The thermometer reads **108** °F
